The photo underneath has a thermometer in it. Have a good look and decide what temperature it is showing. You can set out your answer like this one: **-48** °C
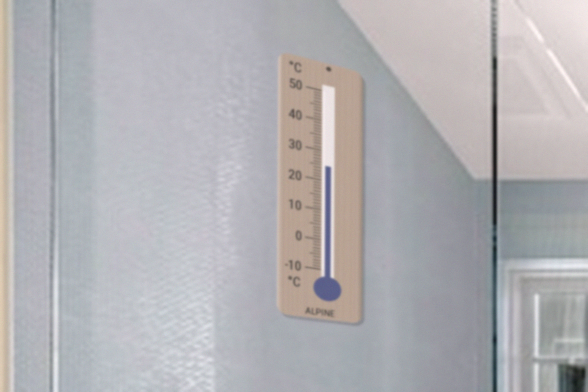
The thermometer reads **25** °C
